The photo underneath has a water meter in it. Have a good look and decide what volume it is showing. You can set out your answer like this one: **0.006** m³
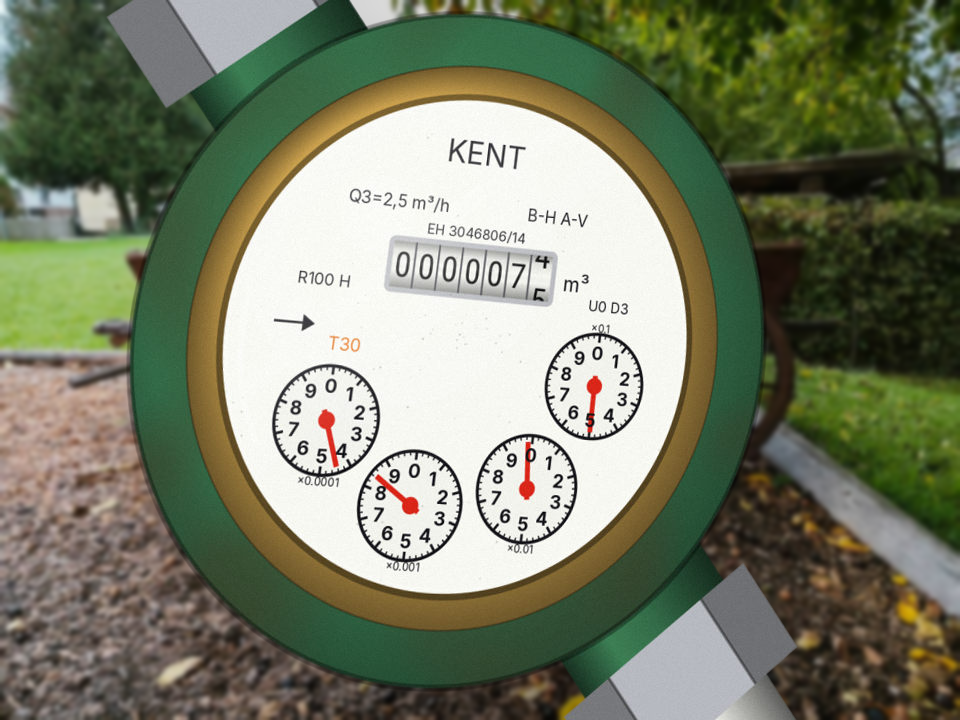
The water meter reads **74.4984** m³
